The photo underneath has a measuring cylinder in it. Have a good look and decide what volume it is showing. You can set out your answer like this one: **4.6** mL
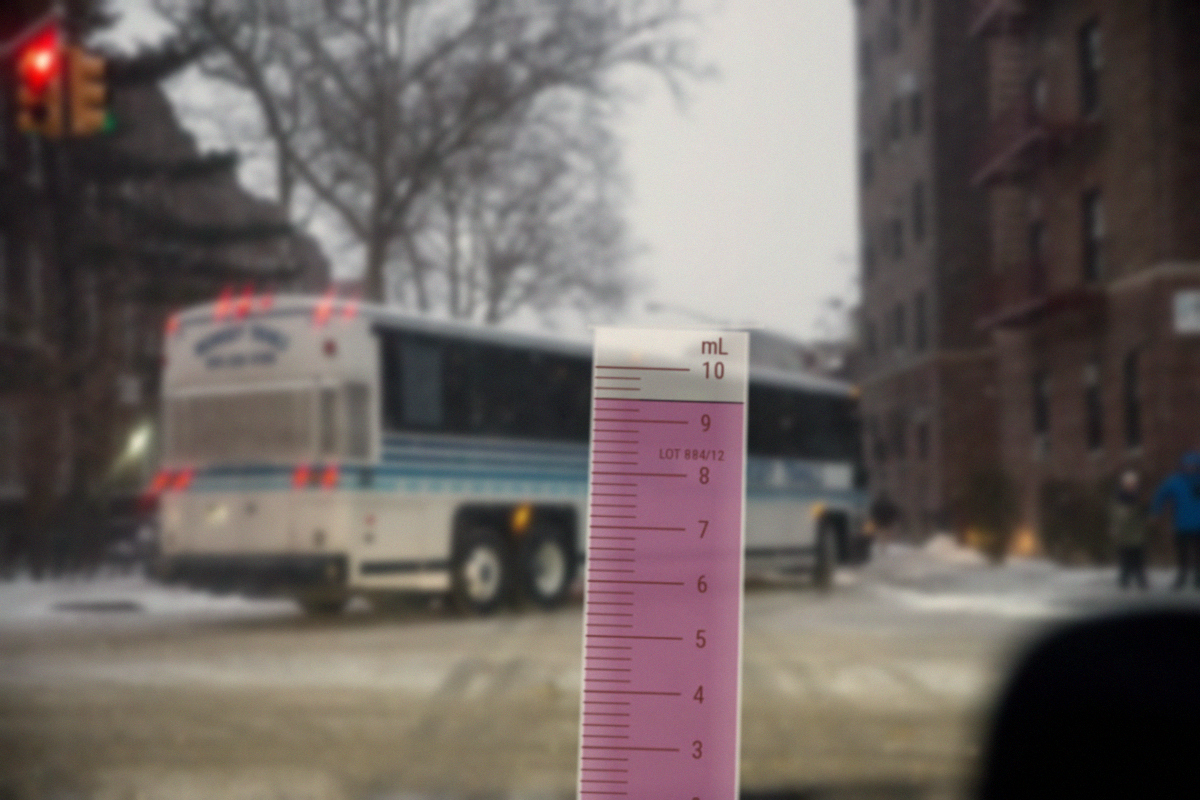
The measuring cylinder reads **9.4** mL
